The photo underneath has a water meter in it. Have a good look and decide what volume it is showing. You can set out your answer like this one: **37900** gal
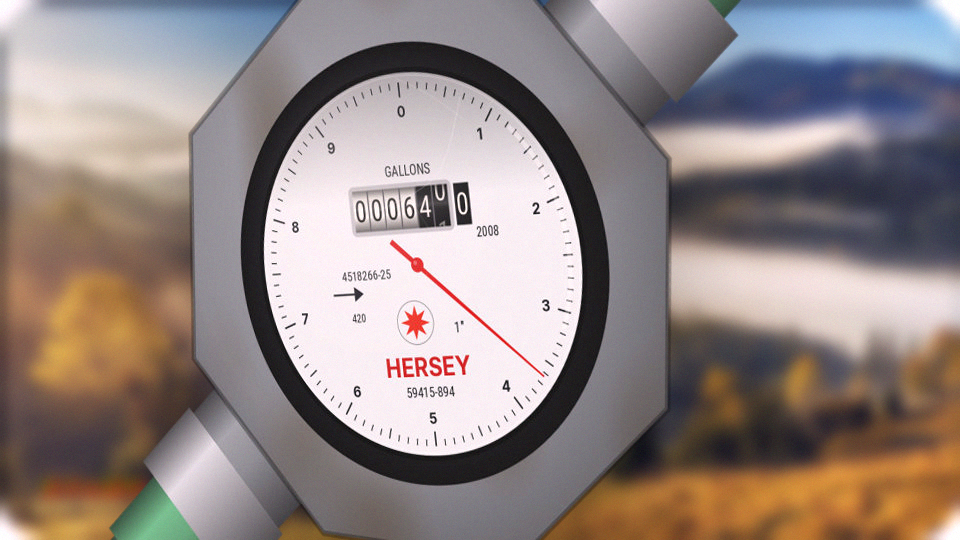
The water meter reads **6403.6** gal
